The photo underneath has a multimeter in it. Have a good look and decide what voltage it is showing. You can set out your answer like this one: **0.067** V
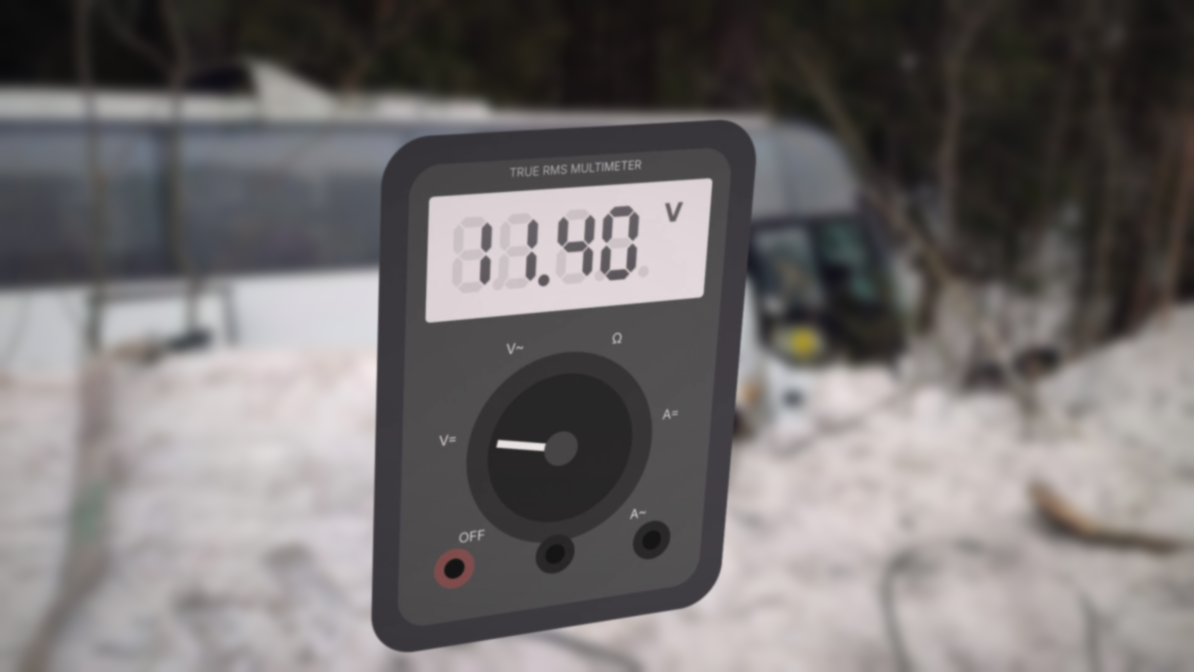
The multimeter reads **11.40** V
